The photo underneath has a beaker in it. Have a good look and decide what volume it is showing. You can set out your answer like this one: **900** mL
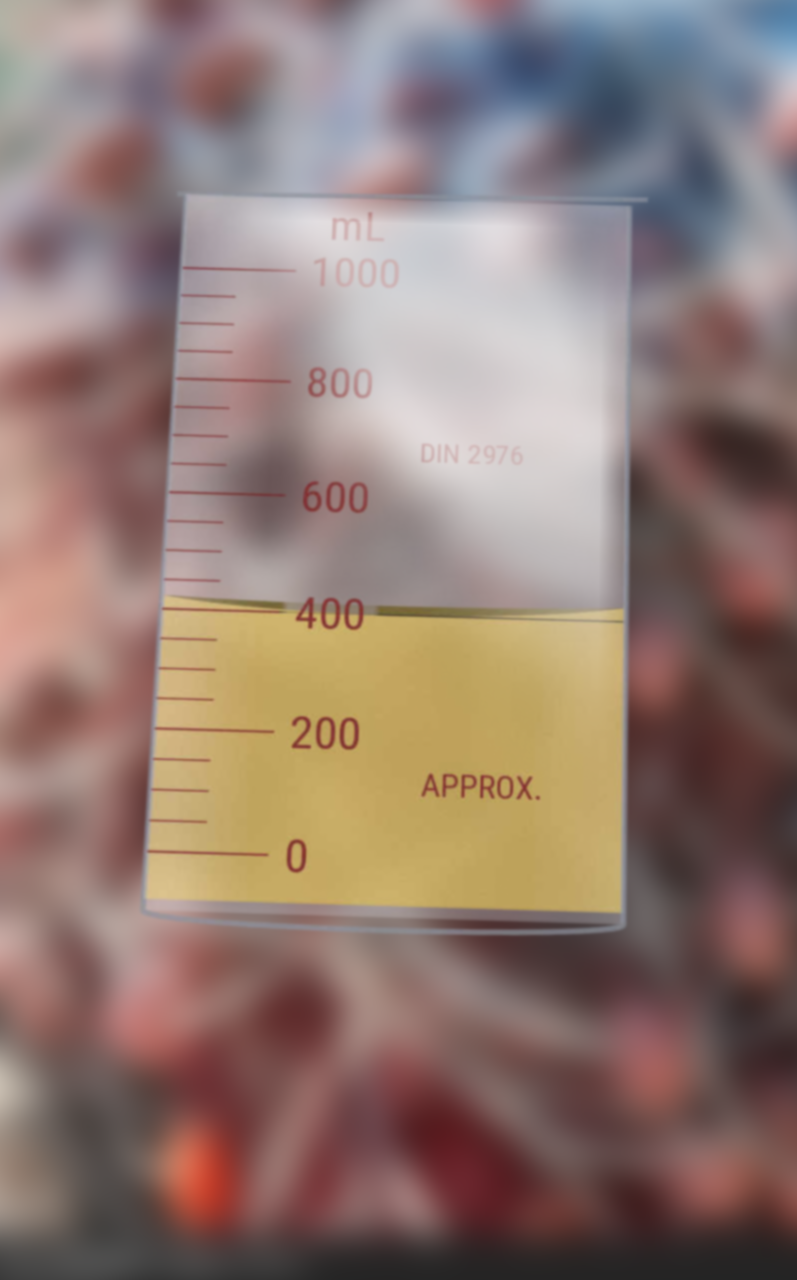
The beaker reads **400** mL
